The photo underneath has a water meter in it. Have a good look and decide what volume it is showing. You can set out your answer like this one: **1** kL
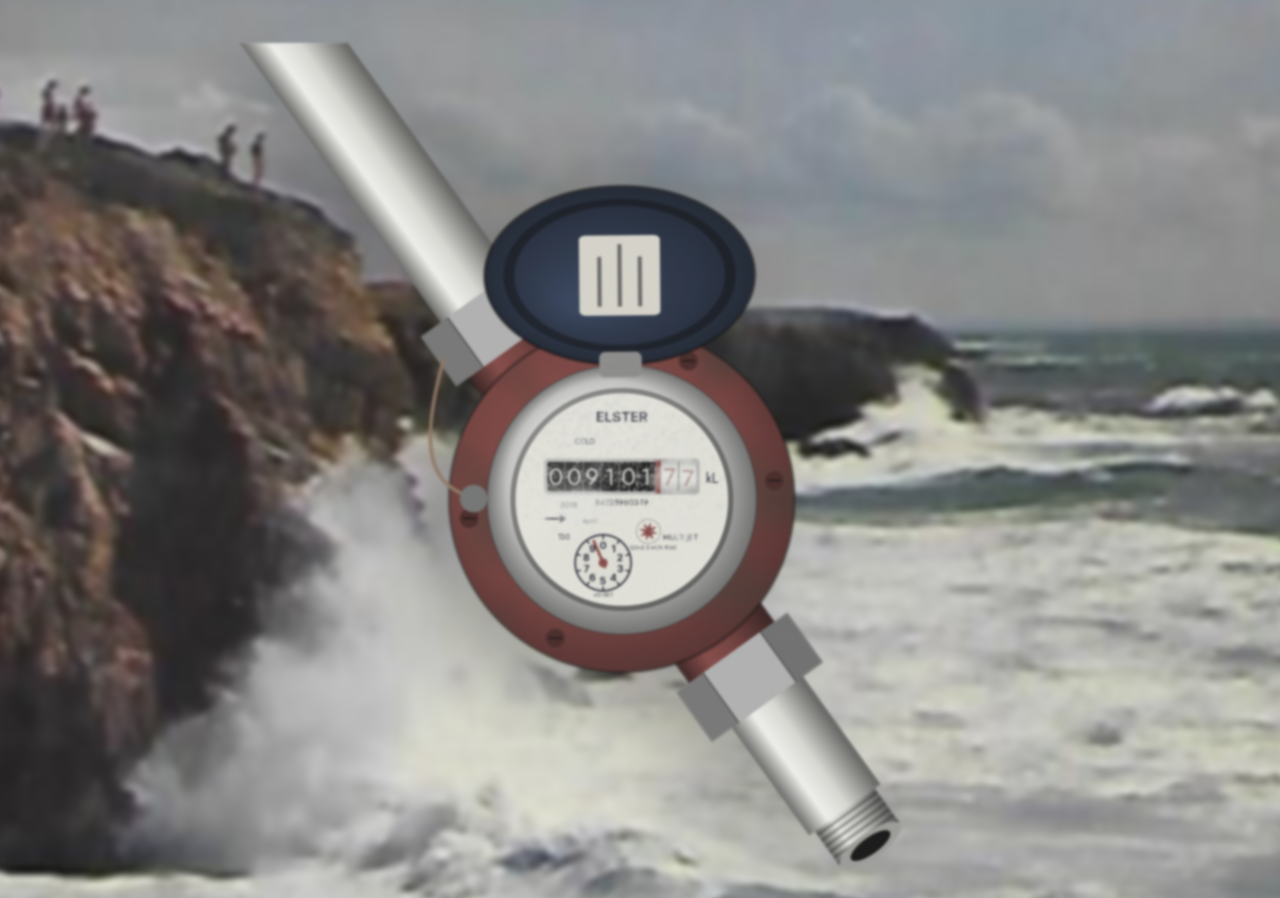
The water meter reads **9101.769** kL
